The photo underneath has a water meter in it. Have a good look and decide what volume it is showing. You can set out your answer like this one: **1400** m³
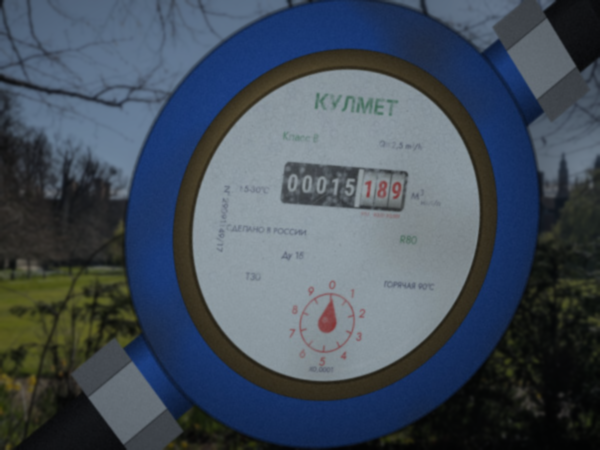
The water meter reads **15.1890** m³
